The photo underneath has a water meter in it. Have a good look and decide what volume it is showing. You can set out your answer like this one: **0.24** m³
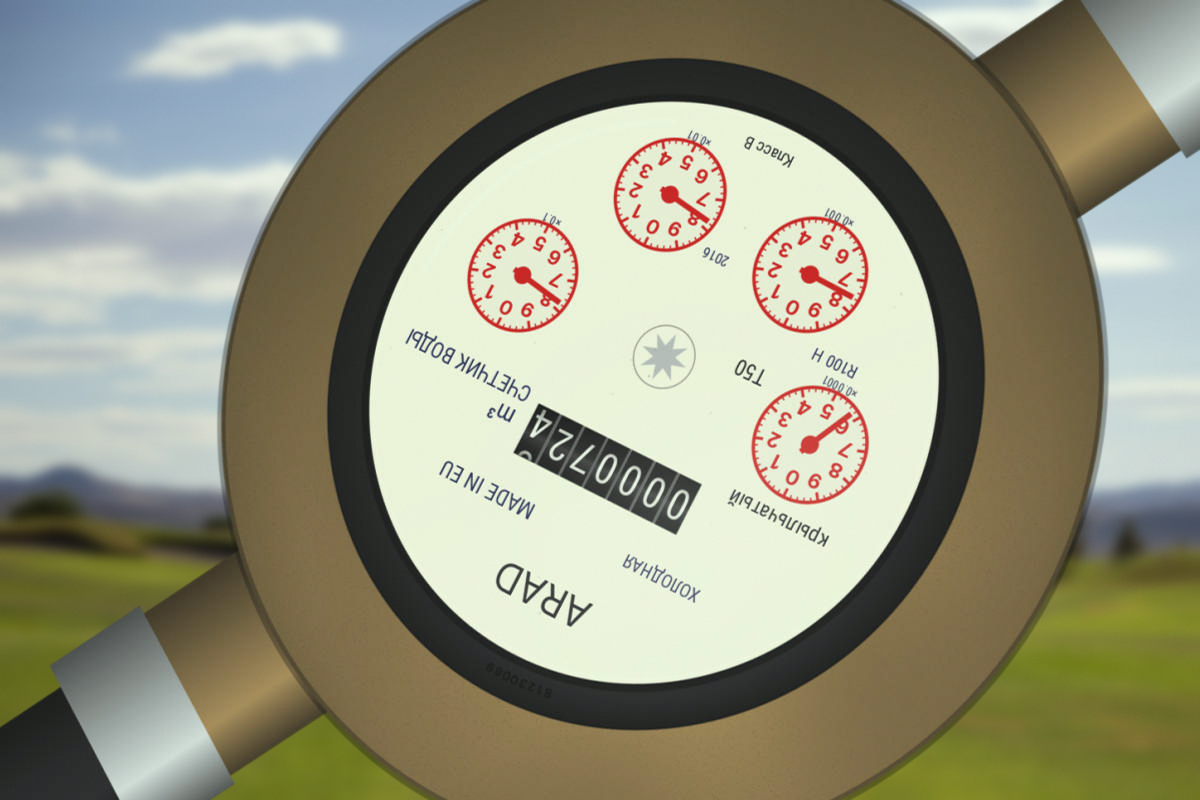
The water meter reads **723.7775** m³
